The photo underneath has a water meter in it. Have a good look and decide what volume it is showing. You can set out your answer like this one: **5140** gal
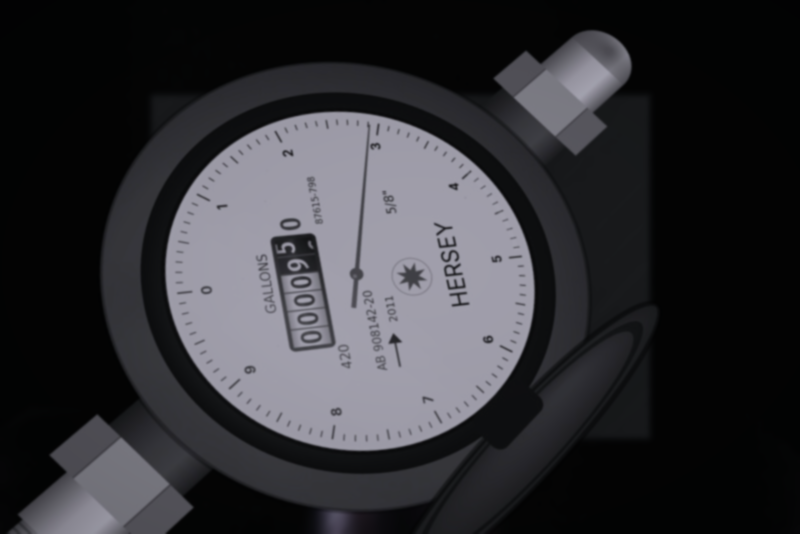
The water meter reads **952.9** gal
